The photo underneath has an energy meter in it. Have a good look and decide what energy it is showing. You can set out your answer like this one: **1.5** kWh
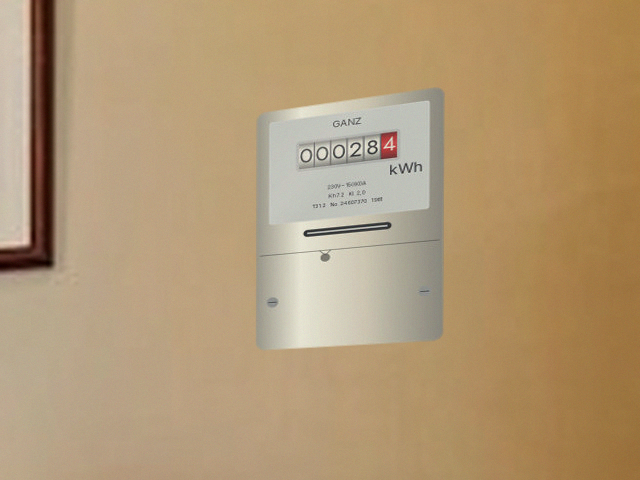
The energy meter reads **28.4** kWh
